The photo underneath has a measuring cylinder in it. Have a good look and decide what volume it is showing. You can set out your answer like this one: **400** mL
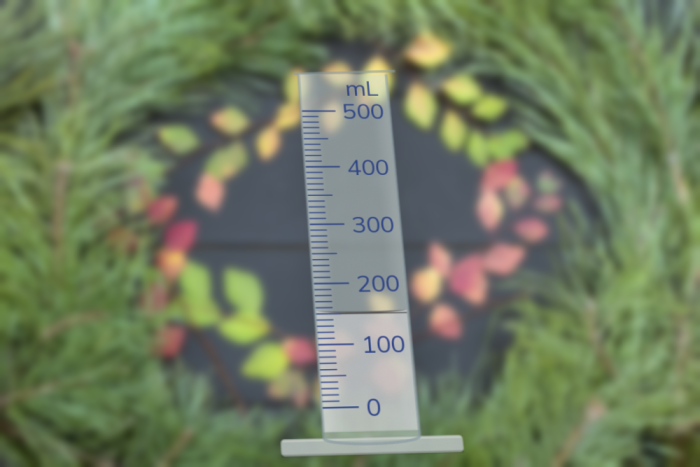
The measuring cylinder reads **150** mL
